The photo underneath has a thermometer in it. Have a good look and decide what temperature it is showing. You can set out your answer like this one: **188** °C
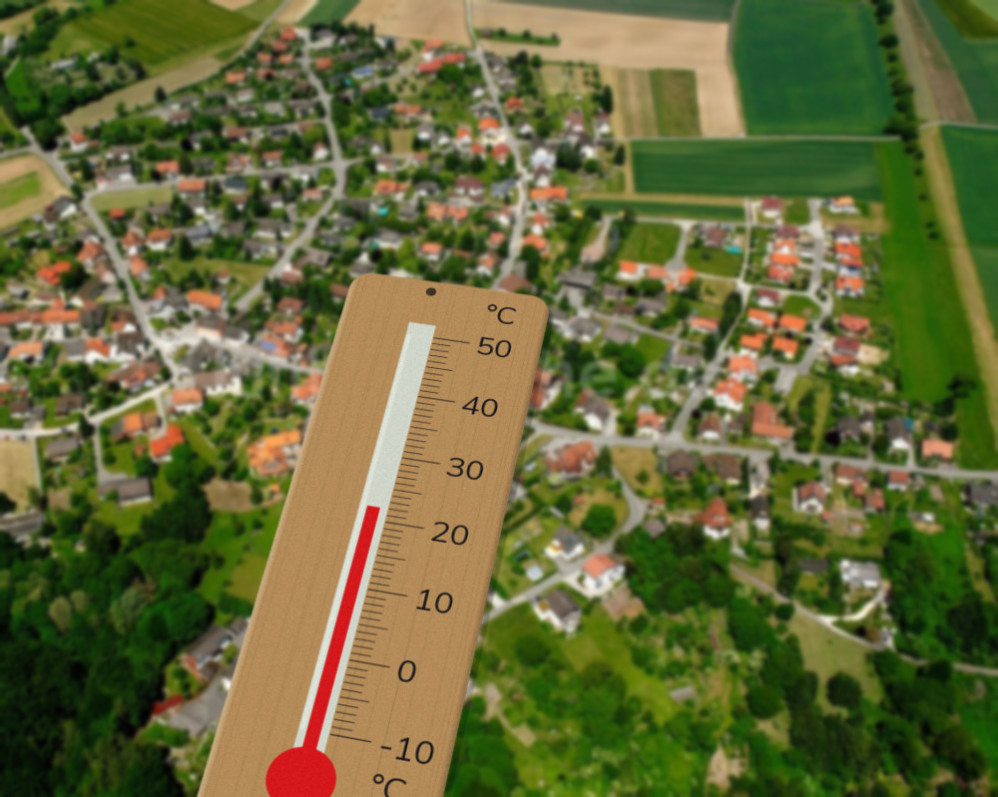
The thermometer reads **22** °C
